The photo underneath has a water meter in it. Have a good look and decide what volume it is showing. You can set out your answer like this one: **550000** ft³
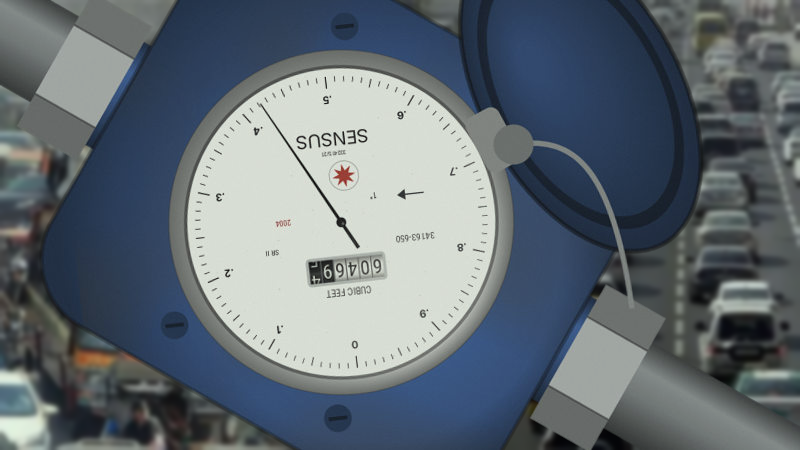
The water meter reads **604694.42** ft³
